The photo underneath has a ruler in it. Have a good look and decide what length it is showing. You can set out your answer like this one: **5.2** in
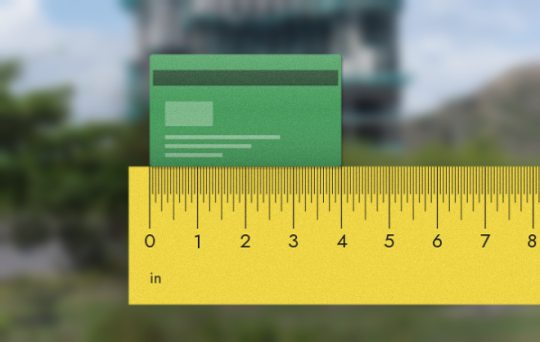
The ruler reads **4** in
